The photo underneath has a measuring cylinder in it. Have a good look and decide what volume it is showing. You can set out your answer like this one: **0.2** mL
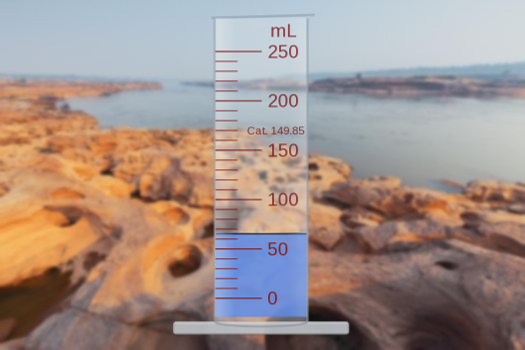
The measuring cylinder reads **65** mL
